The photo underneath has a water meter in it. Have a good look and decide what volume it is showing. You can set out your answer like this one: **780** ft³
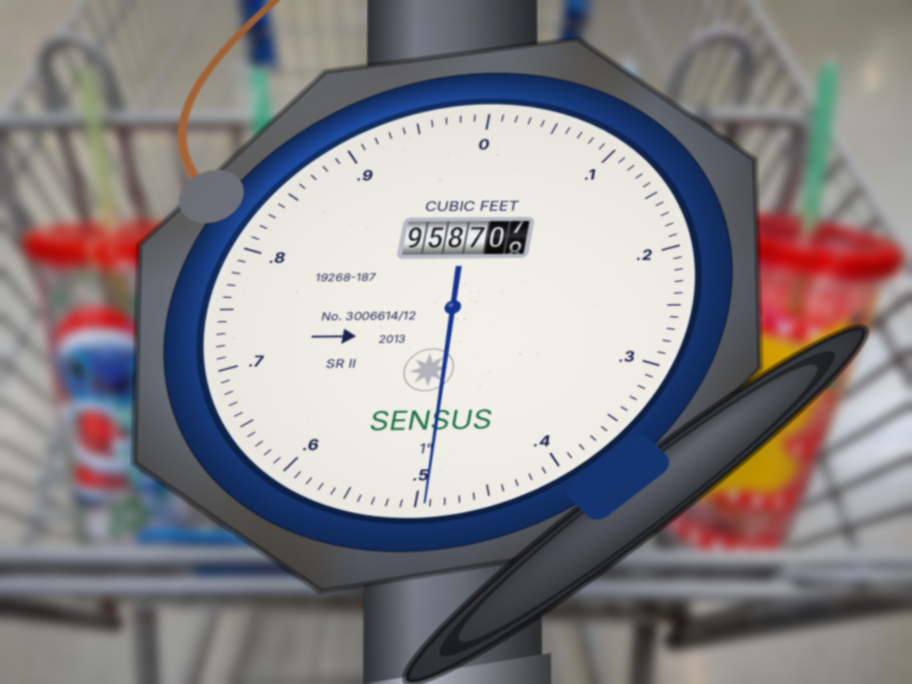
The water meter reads **958707.49** ft³
